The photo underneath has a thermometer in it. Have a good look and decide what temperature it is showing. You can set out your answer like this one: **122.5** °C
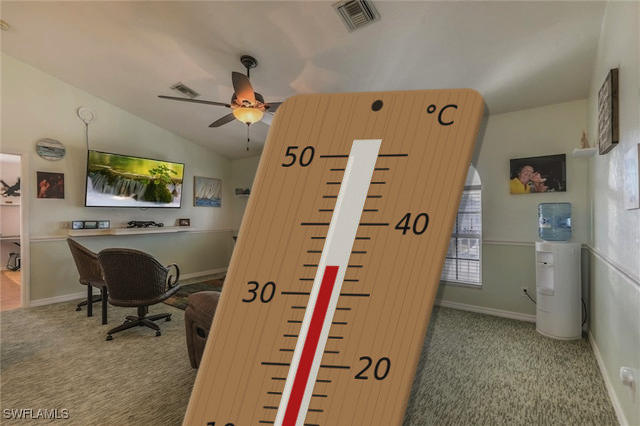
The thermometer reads **34** °C
